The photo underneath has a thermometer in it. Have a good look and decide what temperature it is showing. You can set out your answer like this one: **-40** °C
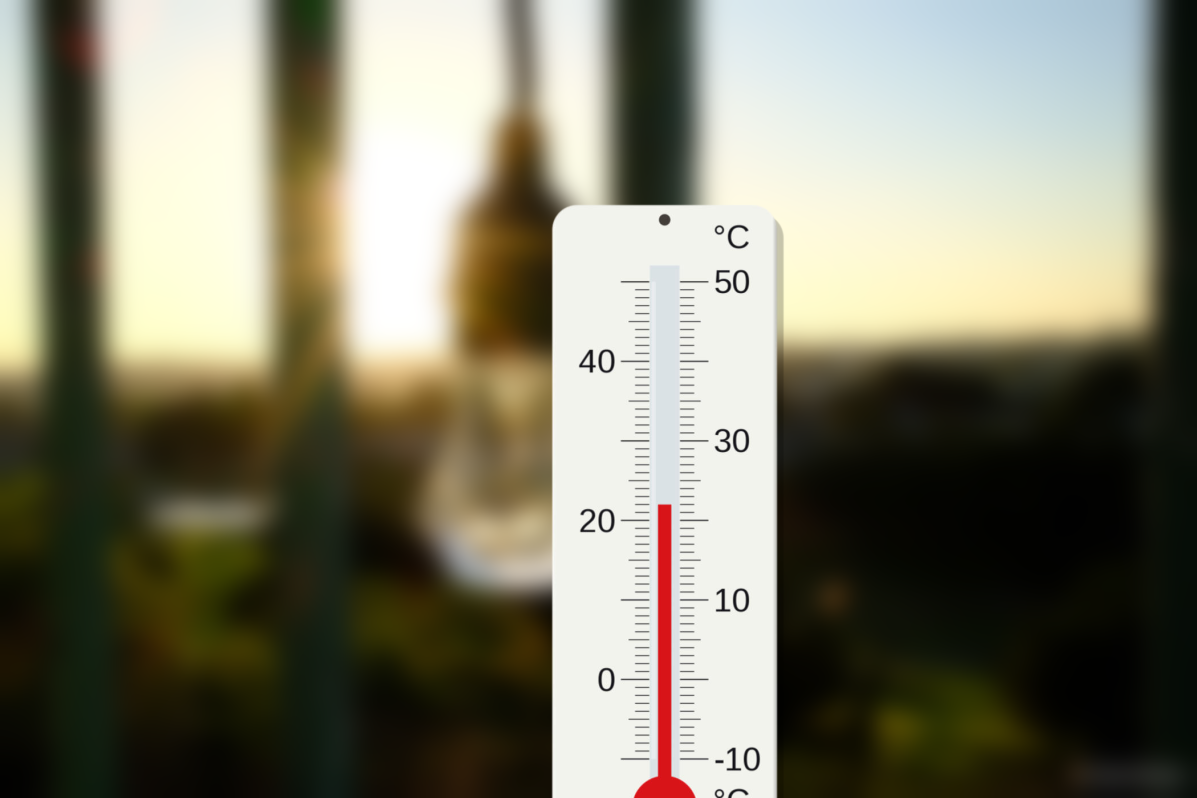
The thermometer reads **22** °C
